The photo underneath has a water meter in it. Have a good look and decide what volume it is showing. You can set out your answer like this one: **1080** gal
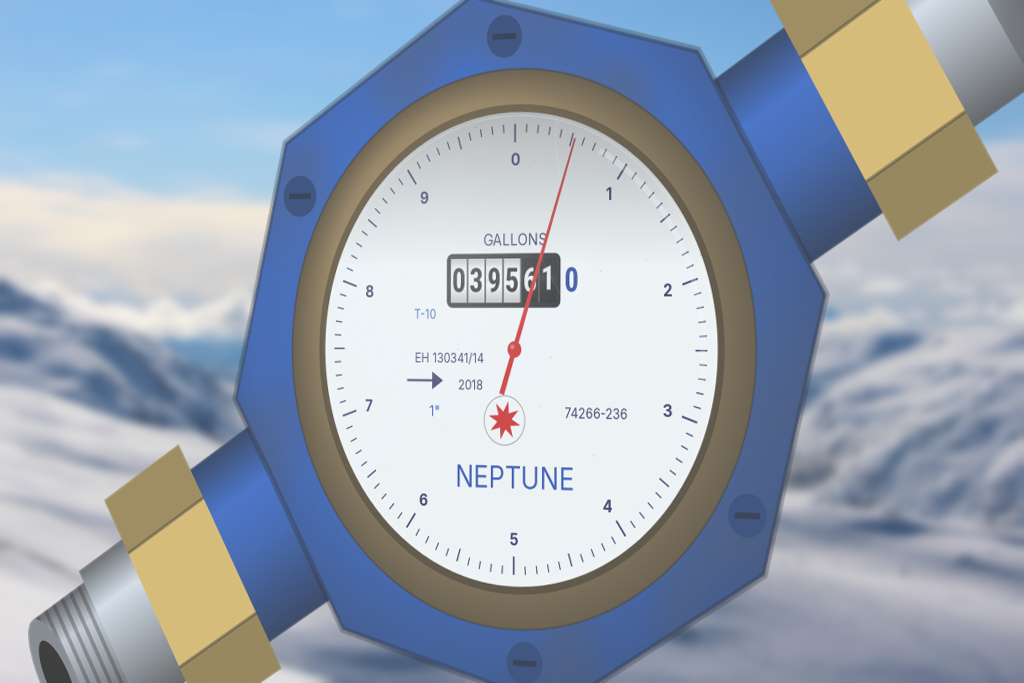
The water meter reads **395610.5** gal
